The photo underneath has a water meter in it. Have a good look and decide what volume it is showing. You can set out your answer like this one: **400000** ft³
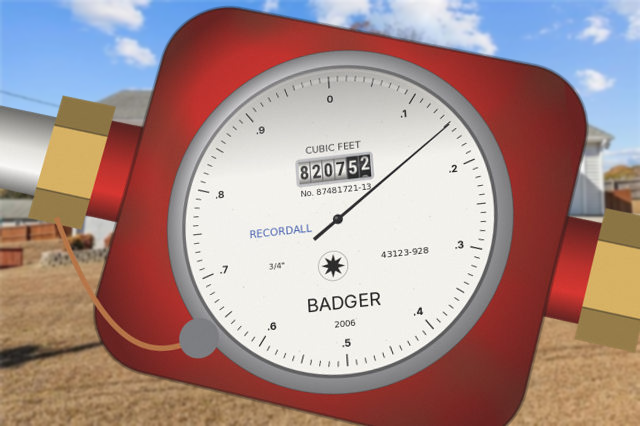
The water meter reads **820752.15** ft³
